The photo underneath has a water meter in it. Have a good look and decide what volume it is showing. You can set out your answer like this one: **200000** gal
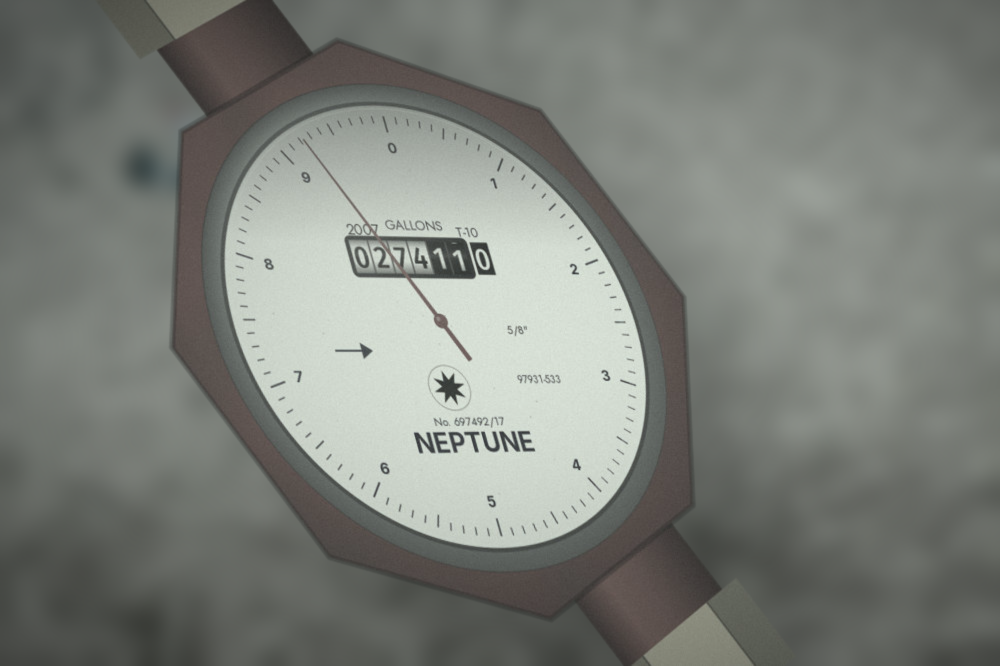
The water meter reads **274109.2** gal
